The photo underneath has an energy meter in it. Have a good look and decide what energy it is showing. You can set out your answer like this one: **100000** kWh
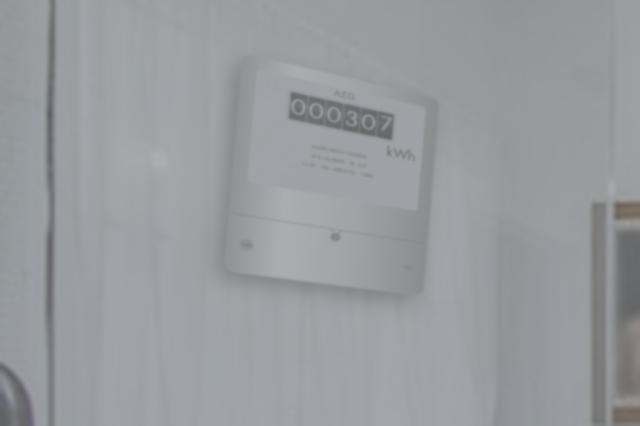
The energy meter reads **307** kWh
